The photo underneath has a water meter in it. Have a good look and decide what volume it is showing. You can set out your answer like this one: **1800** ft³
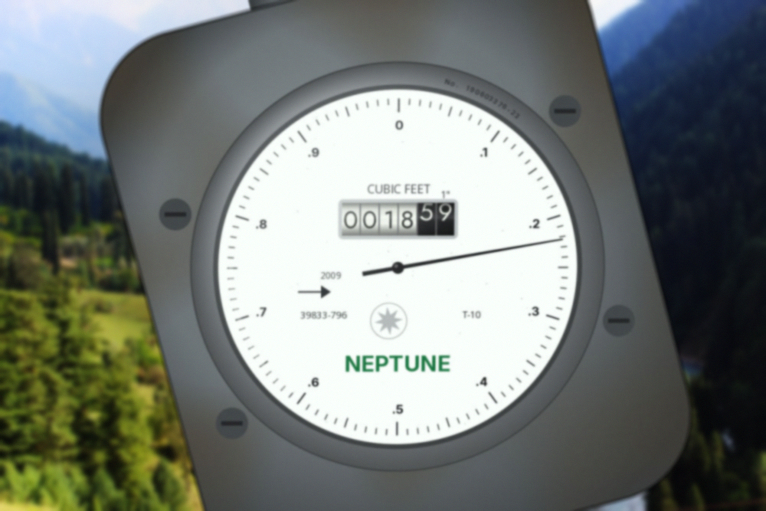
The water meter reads **1859.22** ft³
